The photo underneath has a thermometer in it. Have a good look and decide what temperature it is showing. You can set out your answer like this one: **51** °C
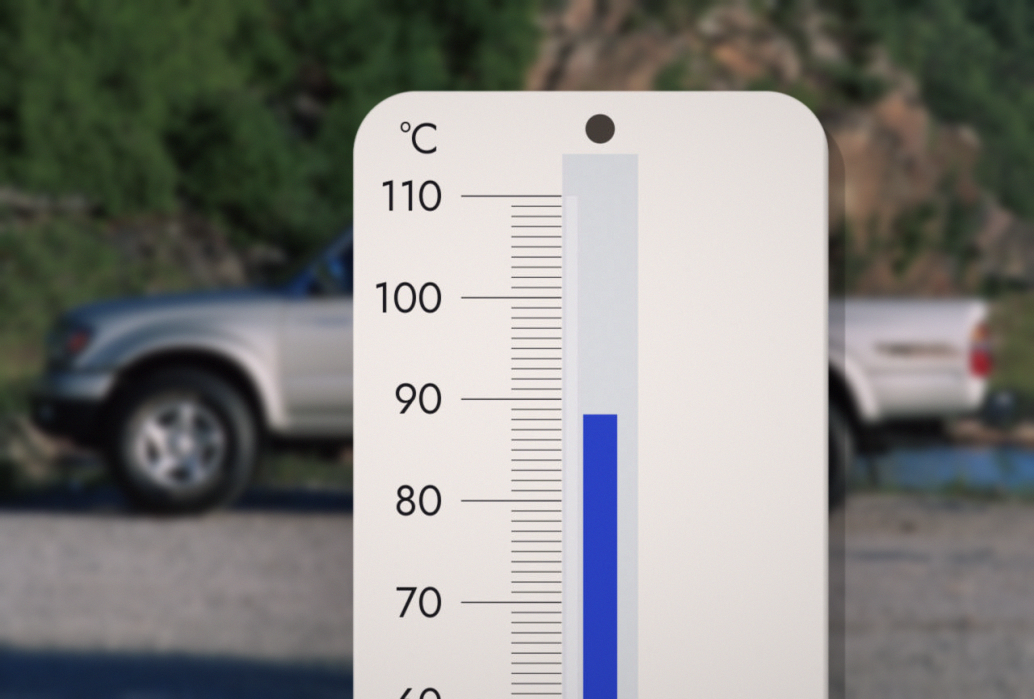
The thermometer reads **88.5** °C
